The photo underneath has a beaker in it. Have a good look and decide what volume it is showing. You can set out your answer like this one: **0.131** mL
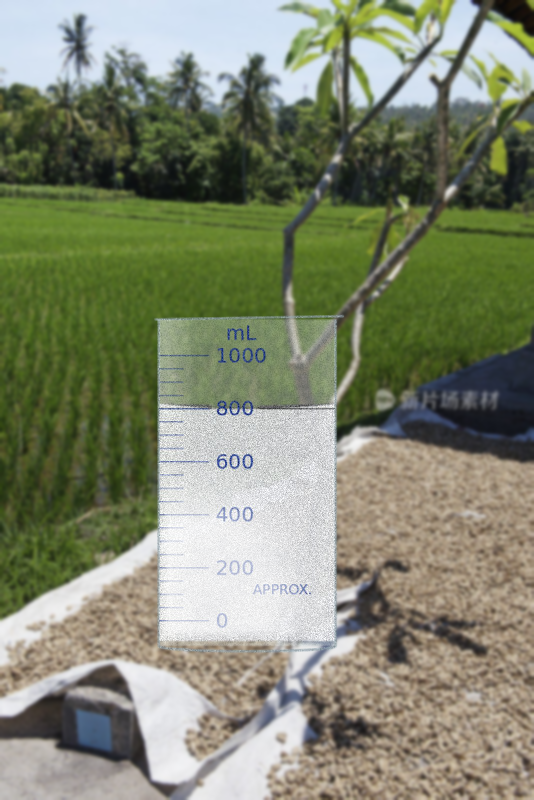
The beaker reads **800** mL
